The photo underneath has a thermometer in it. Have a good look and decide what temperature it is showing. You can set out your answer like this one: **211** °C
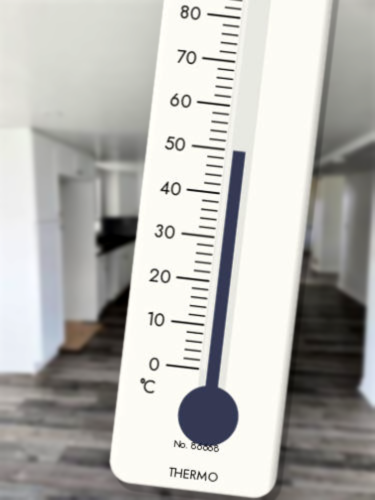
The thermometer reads **50** °C
